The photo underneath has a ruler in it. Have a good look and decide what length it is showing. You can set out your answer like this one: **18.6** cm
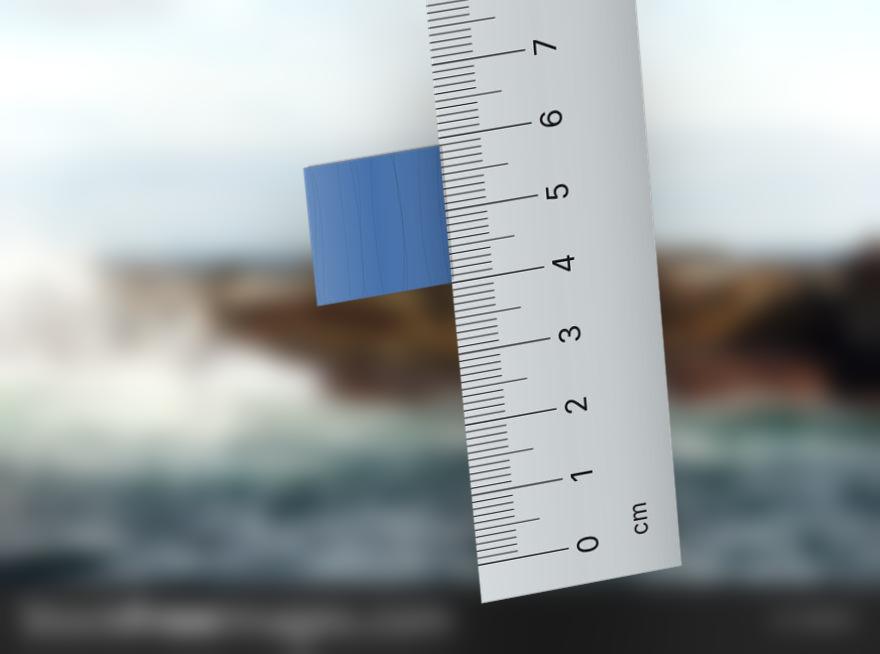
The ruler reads **1.9** cm
